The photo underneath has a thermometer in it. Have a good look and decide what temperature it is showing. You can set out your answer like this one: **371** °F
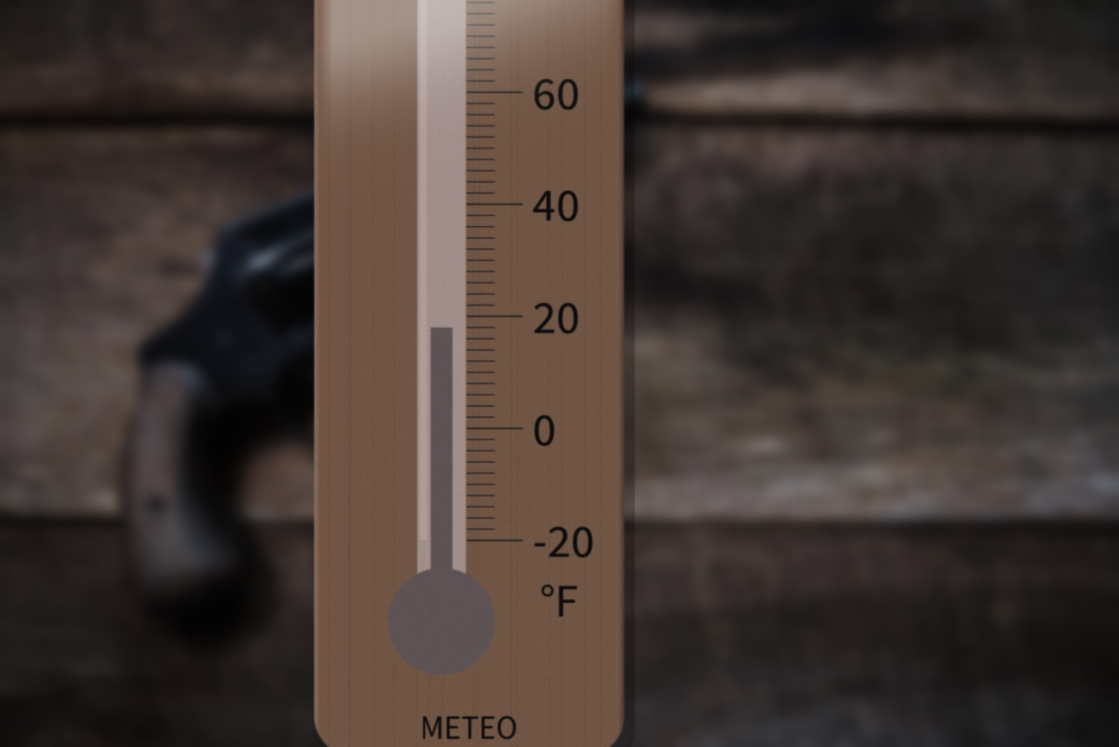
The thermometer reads **18** °F
